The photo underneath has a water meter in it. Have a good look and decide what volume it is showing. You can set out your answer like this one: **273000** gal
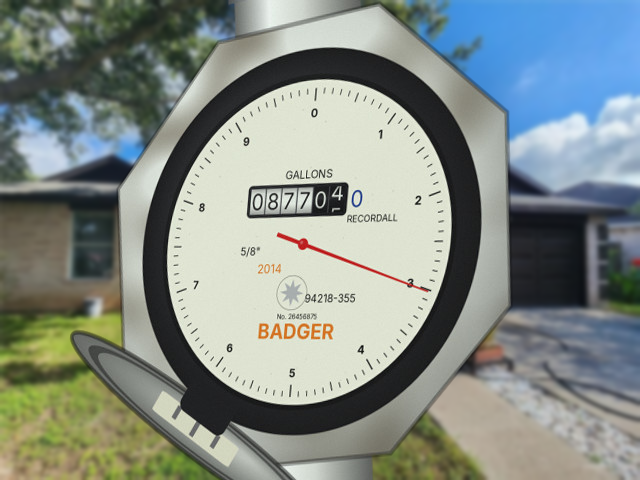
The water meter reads **877043.0** gal
